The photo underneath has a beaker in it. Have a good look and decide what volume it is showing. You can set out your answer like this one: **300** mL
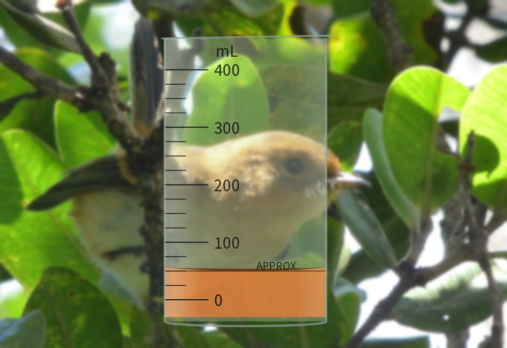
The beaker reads **50** mL
